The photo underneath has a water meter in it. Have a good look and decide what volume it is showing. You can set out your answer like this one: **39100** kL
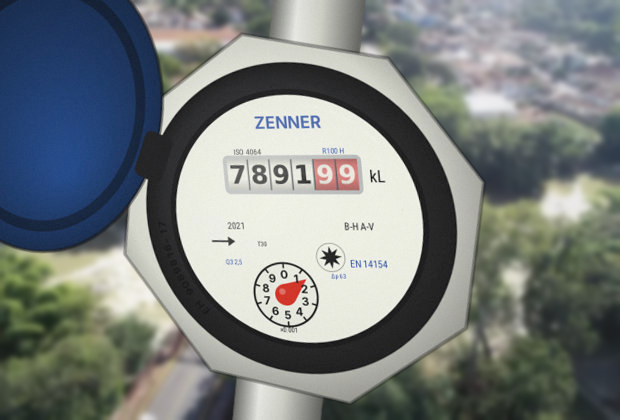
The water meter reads **7891.991** kL
